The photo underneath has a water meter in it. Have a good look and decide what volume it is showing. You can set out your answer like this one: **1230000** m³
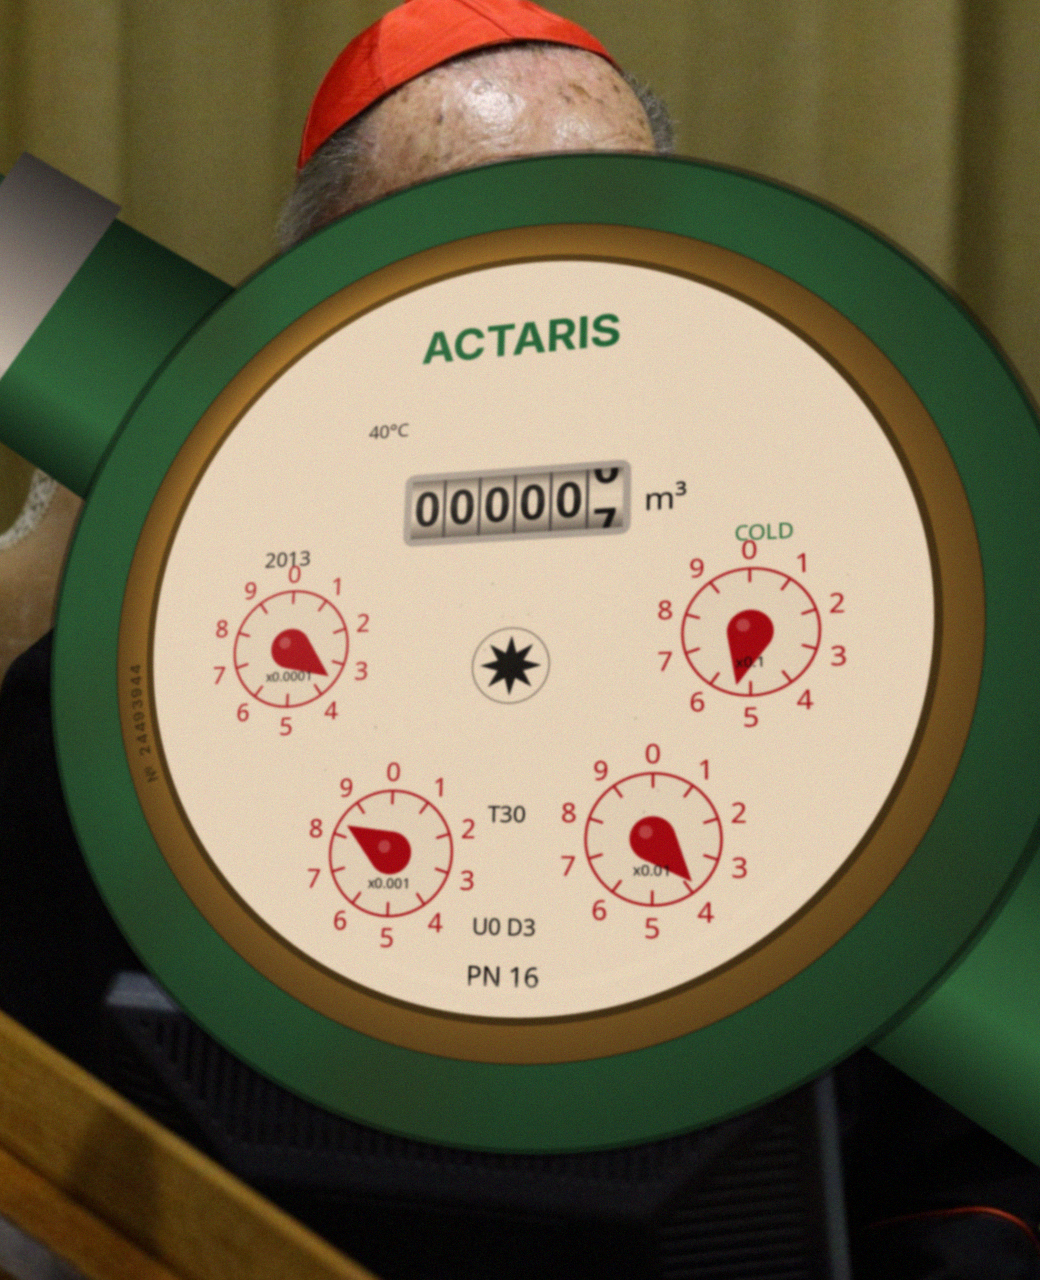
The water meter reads **6.5383** m³
